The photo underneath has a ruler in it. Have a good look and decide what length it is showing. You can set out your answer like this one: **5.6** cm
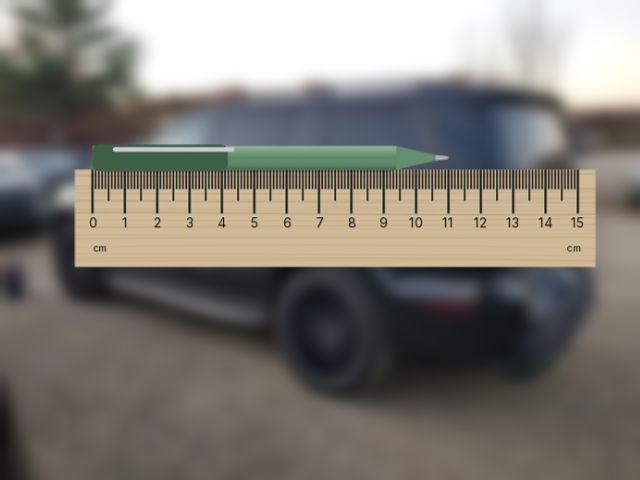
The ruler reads **11** cm
